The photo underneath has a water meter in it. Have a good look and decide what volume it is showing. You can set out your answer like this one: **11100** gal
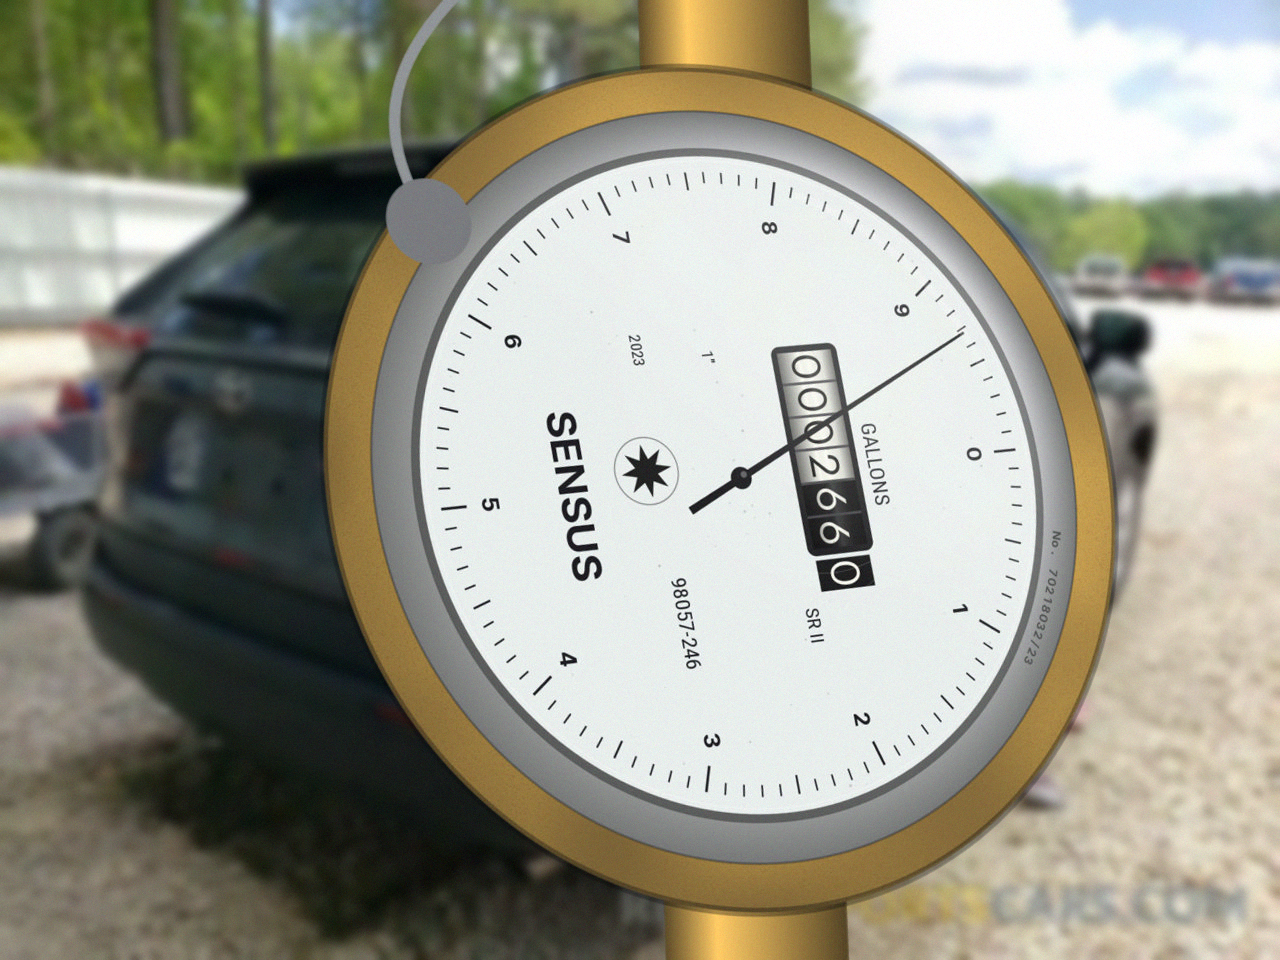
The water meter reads **2659.3** gal
